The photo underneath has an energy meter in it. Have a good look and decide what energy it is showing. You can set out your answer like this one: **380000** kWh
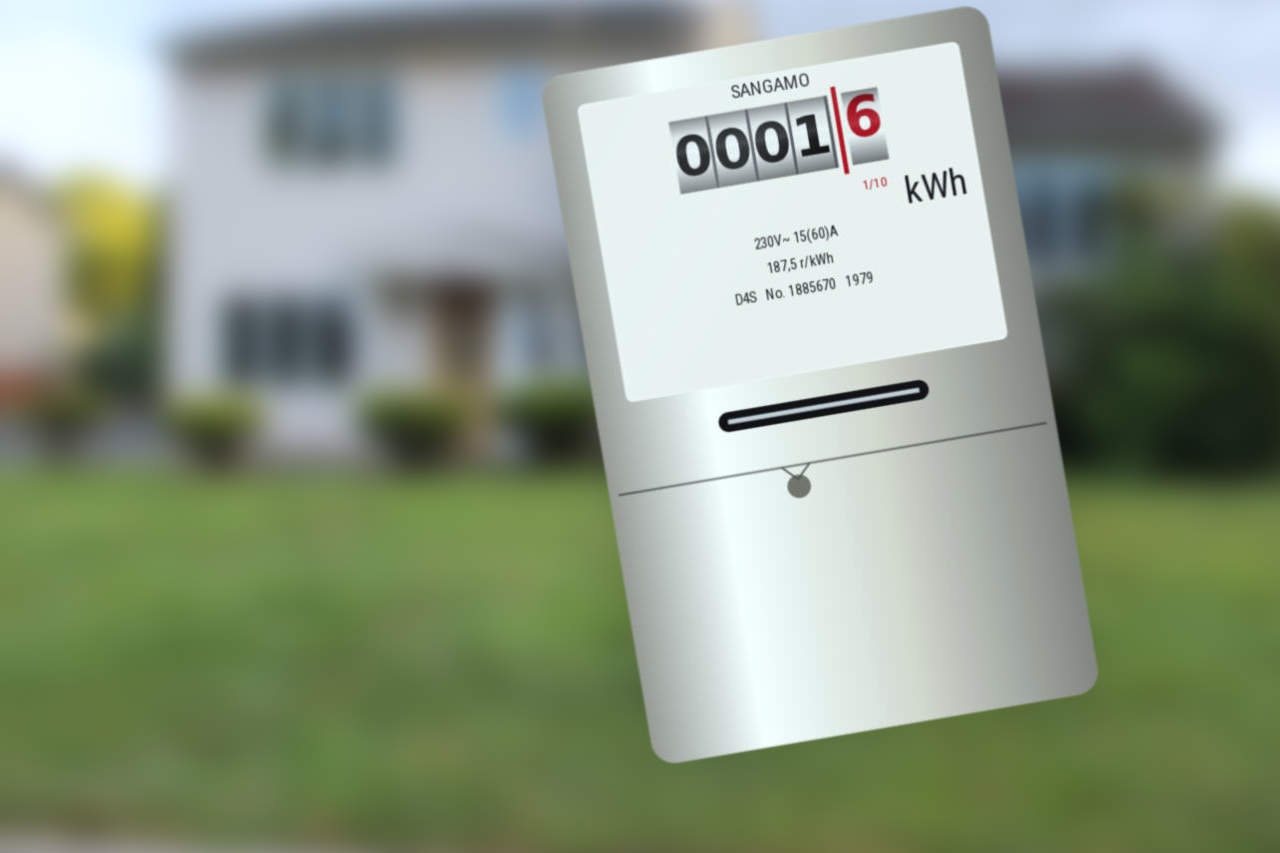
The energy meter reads **1.6** kWh
